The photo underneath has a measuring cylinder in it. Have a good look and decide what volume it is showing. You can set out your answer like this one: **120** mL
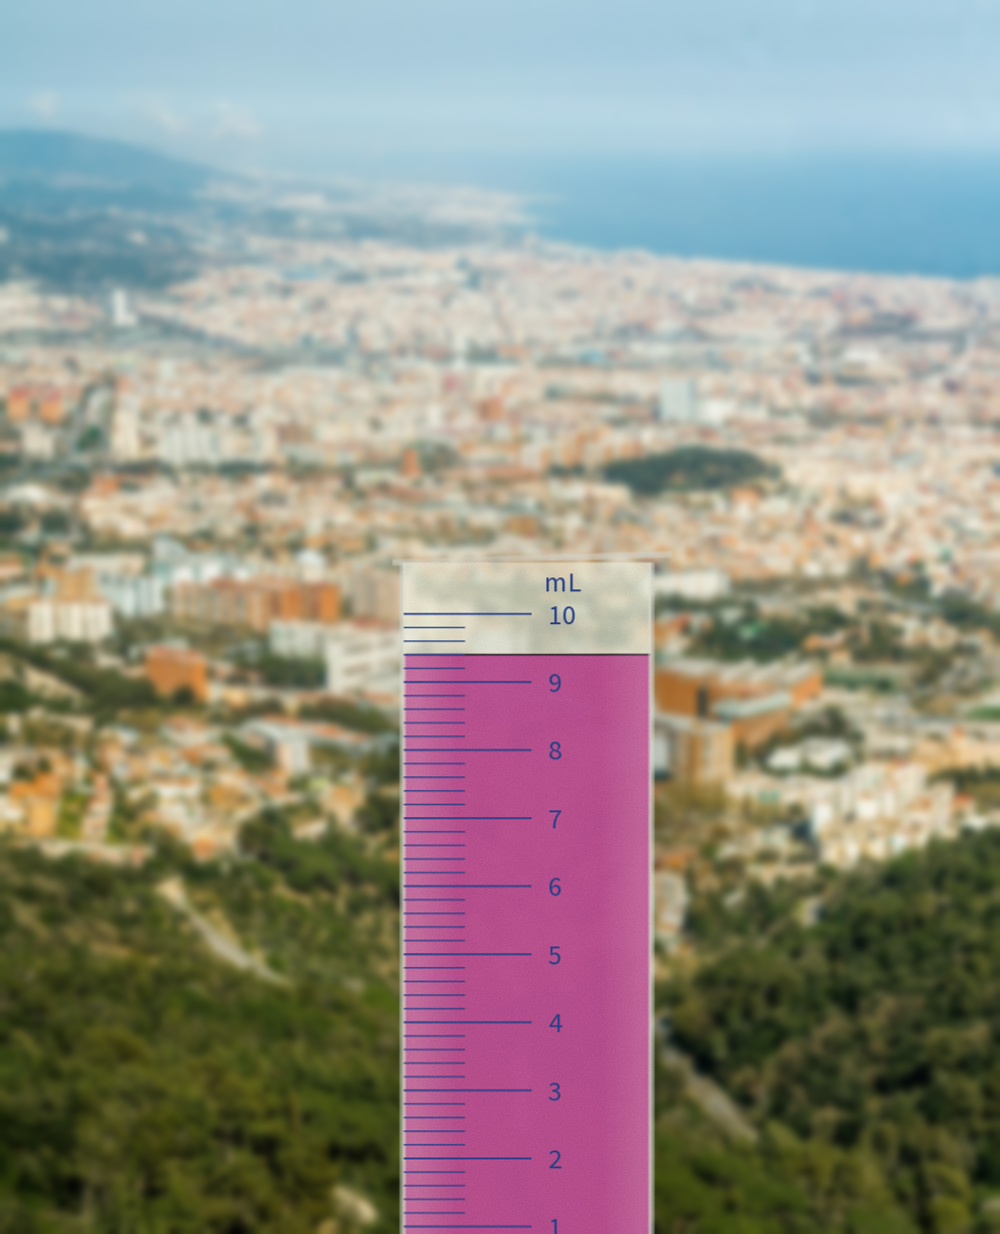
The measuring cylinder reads **9.4** mL
